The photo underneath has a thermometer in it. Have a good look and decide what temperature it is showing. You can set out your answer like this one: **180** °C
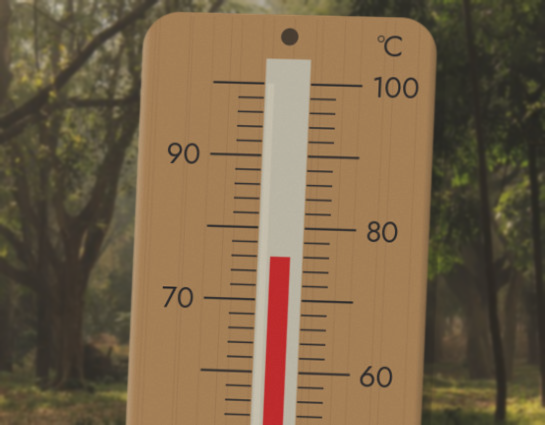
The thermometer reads **76** °C
